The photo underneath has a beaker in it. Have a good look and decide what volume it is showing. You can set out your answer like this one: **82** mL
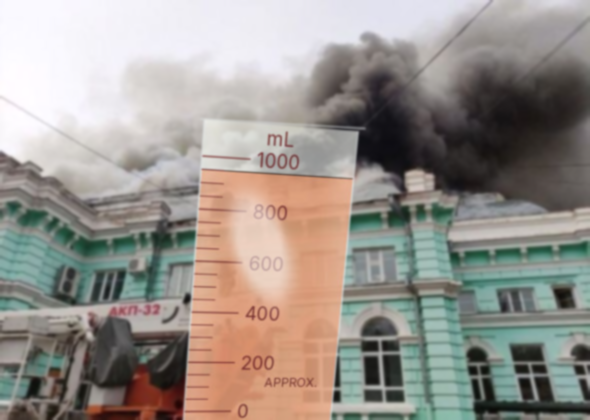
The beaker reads **950** mL
